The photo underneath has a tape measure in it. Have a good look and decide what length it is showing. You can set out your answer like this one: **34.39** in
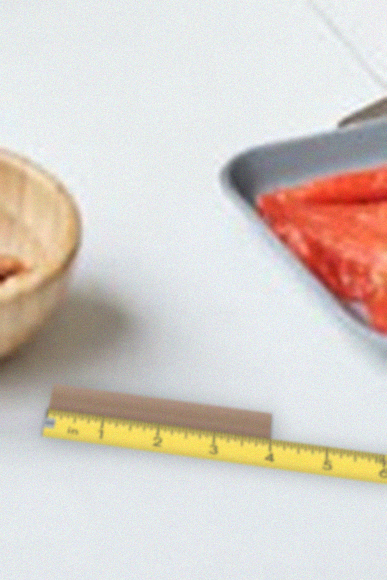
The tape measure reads **4** in
